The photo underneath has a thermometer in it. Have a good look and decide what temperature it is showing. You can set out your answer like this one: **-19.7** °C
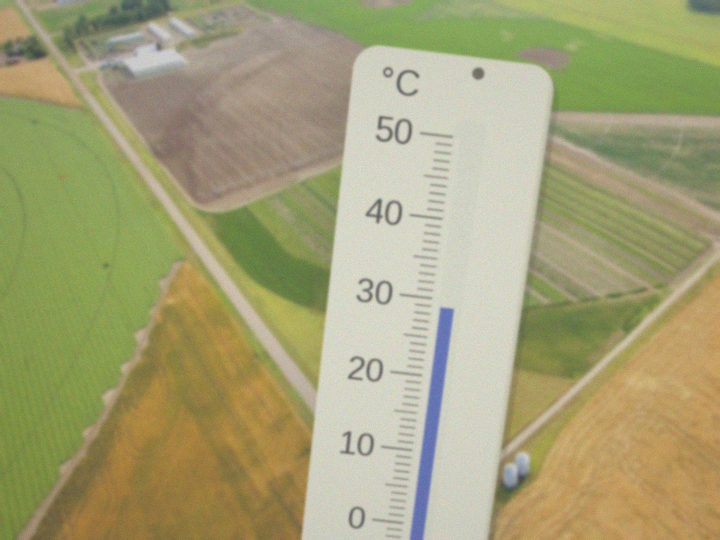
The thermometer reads **29** °C
